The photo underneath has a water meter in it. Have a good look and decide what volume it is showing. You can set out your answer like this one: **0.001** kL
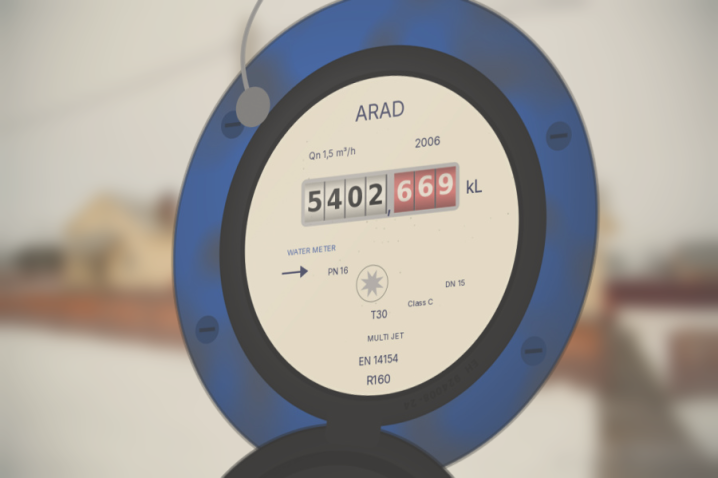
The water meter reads **5402.669** kL
